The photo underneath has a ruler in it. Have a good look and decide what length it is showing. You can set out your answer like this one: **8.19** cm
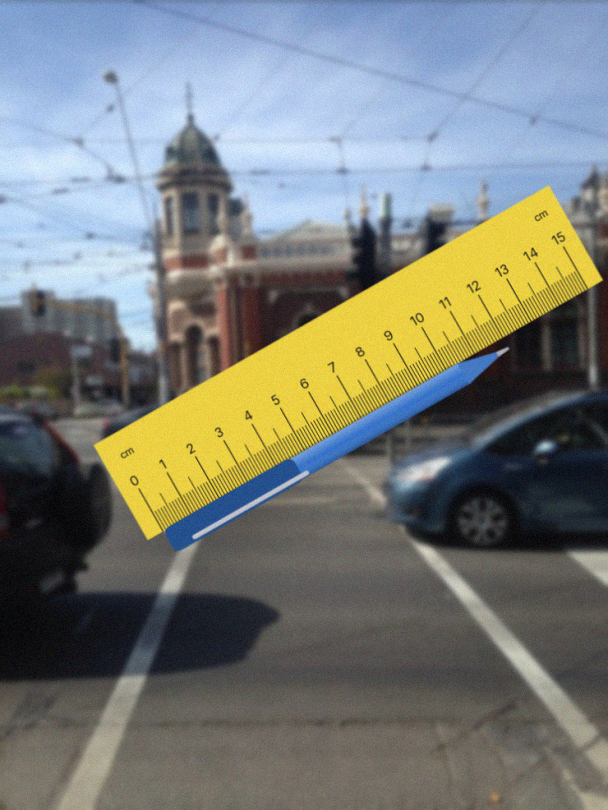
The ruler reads **12** cm
